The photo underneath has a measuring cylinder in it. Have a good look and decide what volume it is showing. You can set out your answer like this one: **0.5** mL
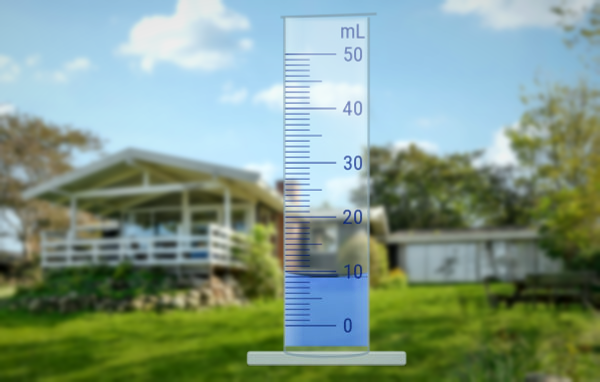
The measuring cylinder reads **9** mL
